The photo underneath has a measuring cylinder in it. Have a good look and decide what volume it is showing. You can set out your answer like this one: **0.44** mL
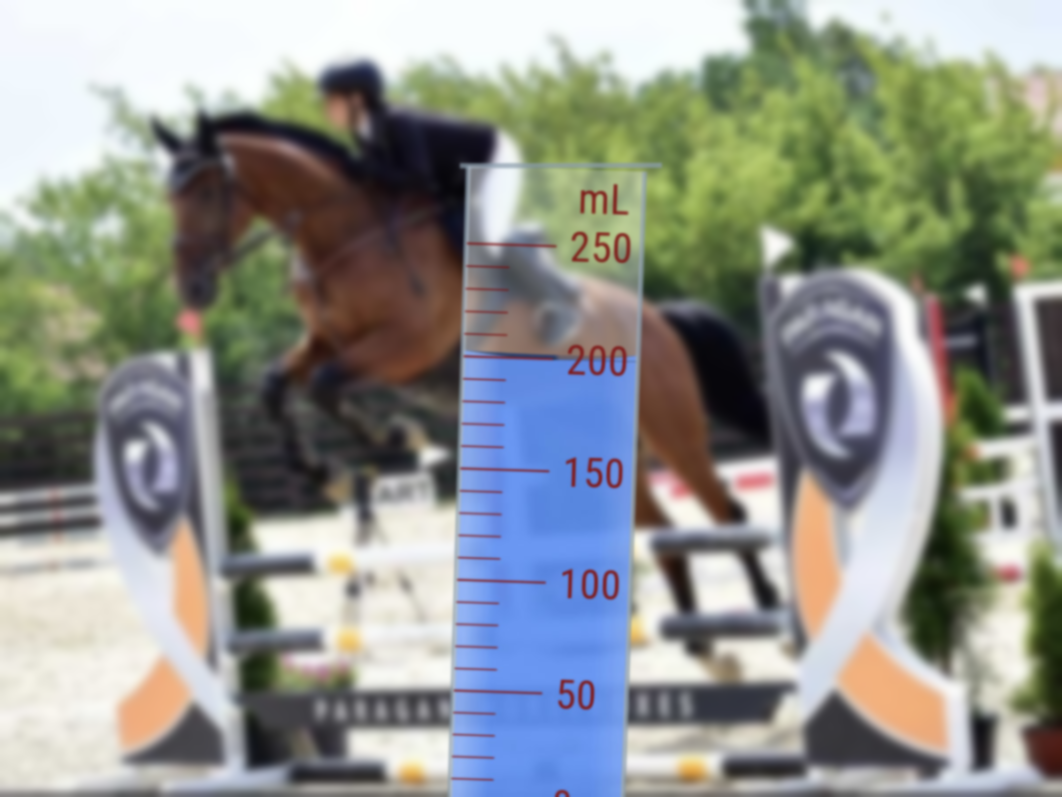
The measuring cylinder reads **200** mL
